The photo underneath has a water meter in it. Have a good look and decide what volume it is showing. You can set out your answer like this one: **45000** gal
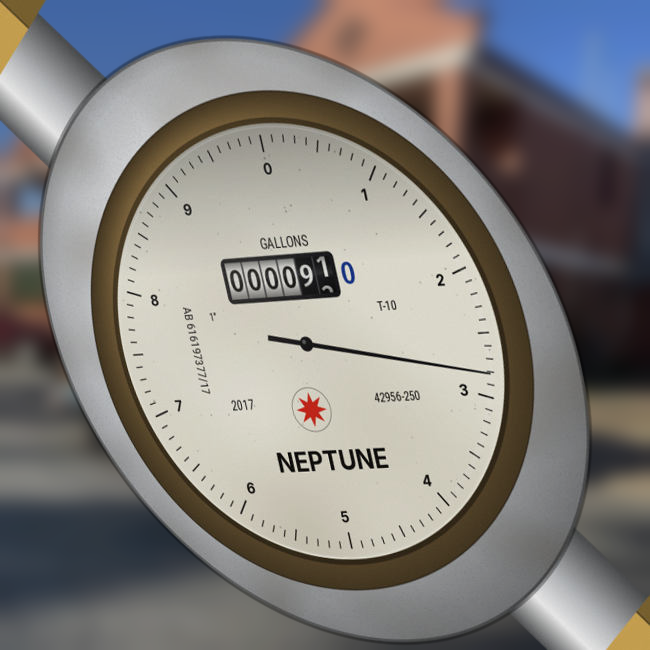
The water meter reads **912.8** gal
